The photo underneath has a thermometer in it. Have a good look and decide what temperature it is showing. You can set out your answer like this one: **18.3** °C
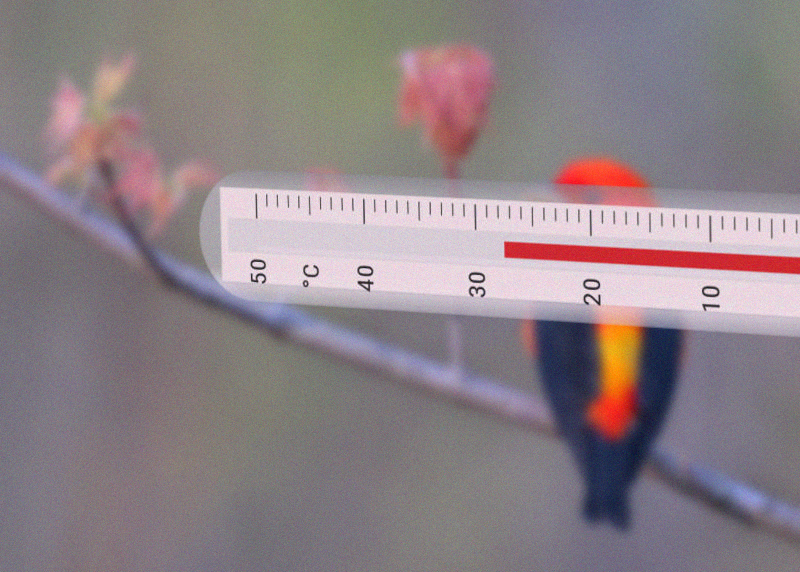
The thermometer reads **27.5** °C
